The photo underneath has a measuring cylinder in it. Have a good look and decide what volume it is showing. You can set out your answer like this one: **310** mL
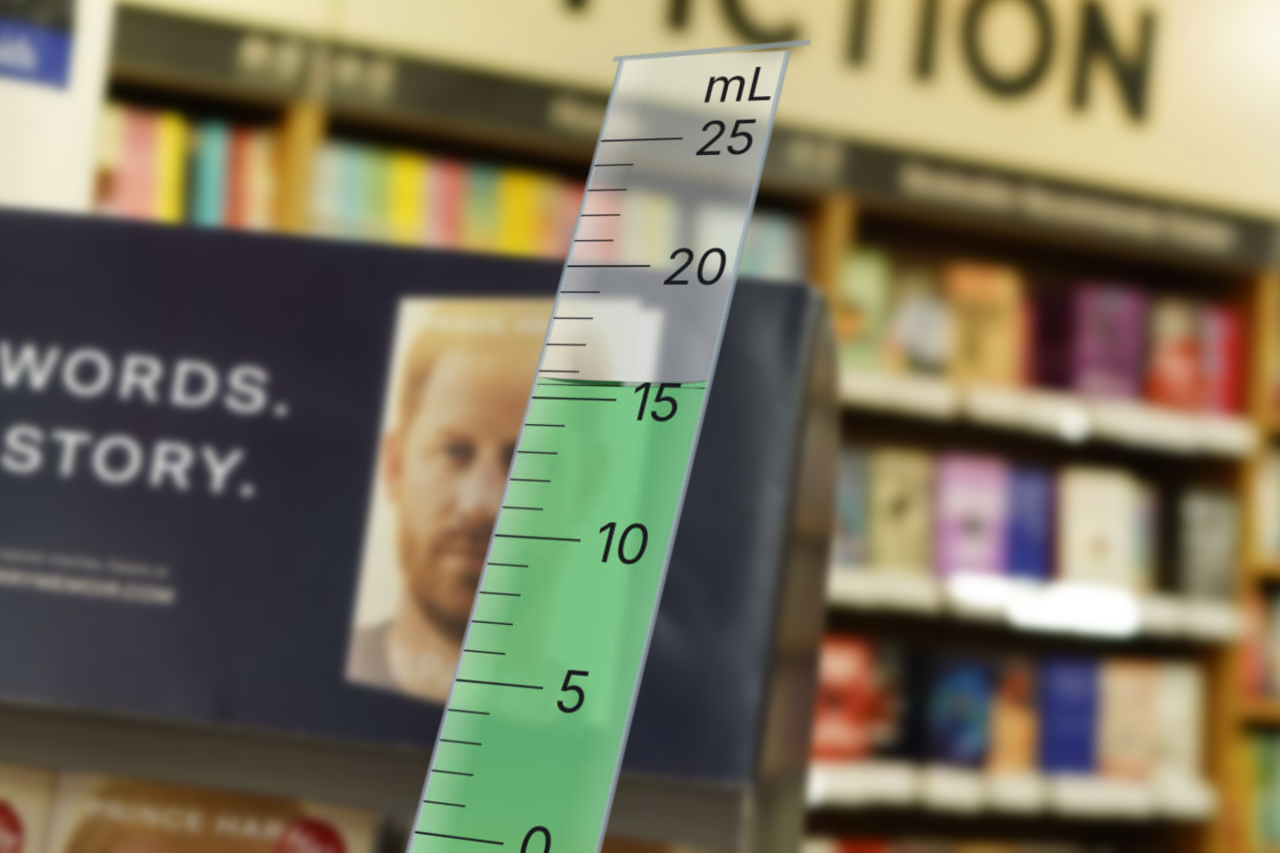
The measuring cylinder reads **15.5** mL
